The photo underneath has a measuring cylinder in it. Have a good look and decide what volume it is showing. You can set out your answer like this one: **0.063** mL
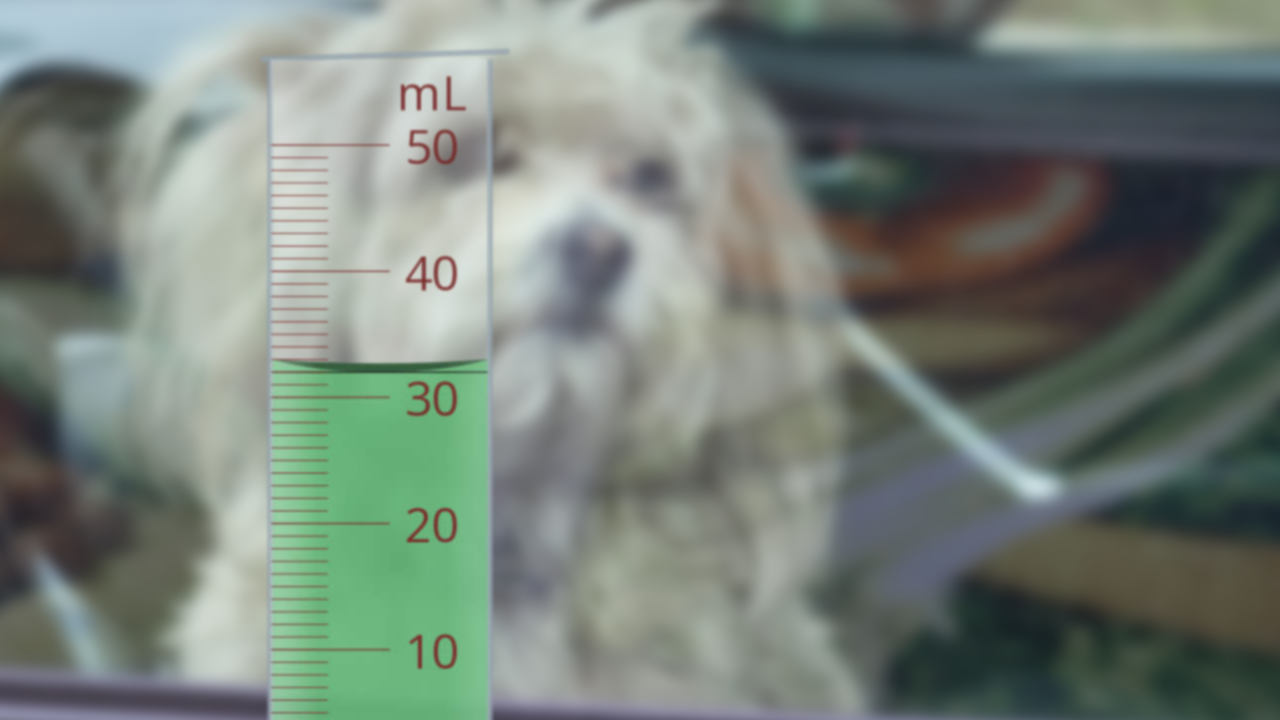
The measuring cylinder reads **32** mL
